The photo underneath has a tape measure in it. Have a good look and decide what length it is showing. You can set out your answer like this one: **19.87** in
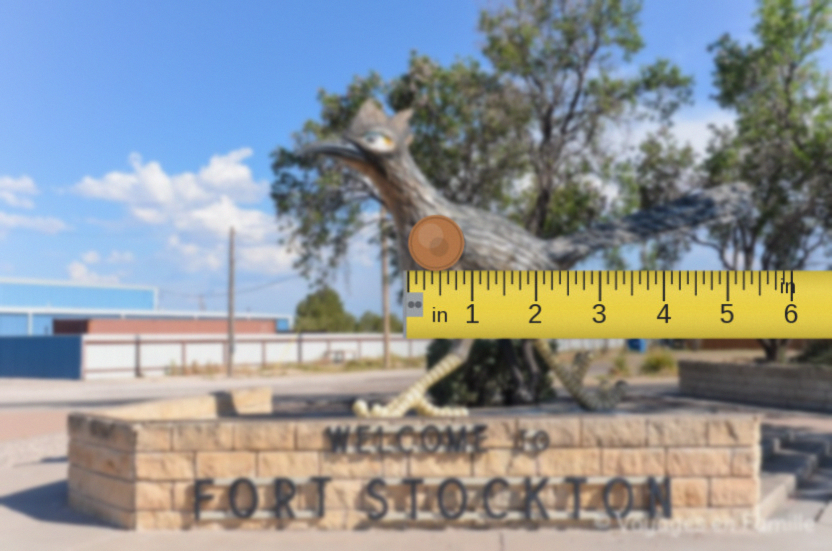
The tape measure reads **0.875** in
